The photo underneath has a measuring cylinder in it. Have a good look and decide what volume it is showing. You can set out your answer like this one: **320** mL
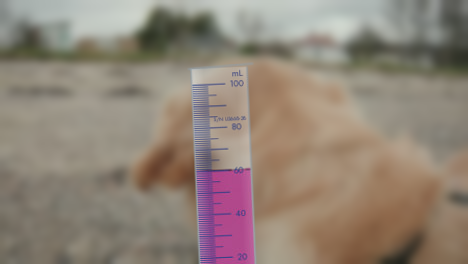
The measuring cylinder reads **60** mL
